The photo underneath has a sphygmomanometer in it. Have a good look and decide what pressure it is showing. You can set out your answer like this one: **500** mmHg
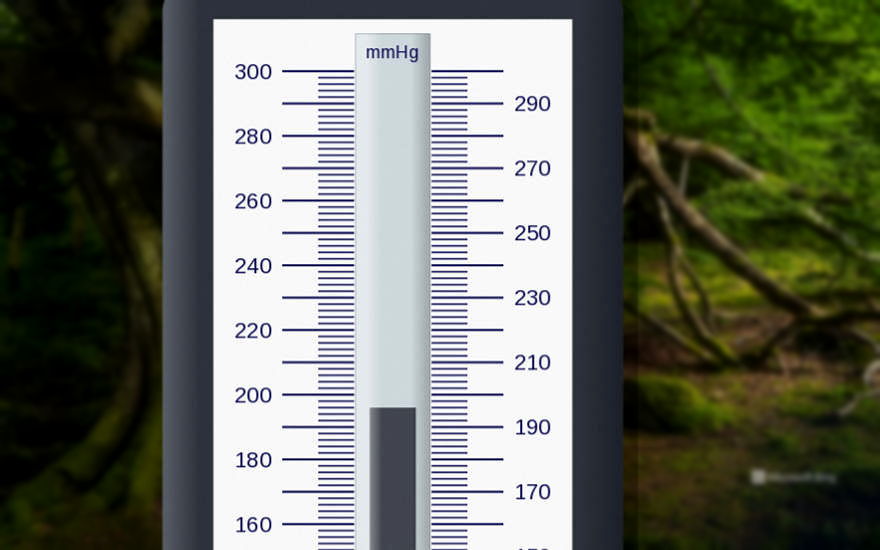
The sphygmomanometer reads **196** mmHg
